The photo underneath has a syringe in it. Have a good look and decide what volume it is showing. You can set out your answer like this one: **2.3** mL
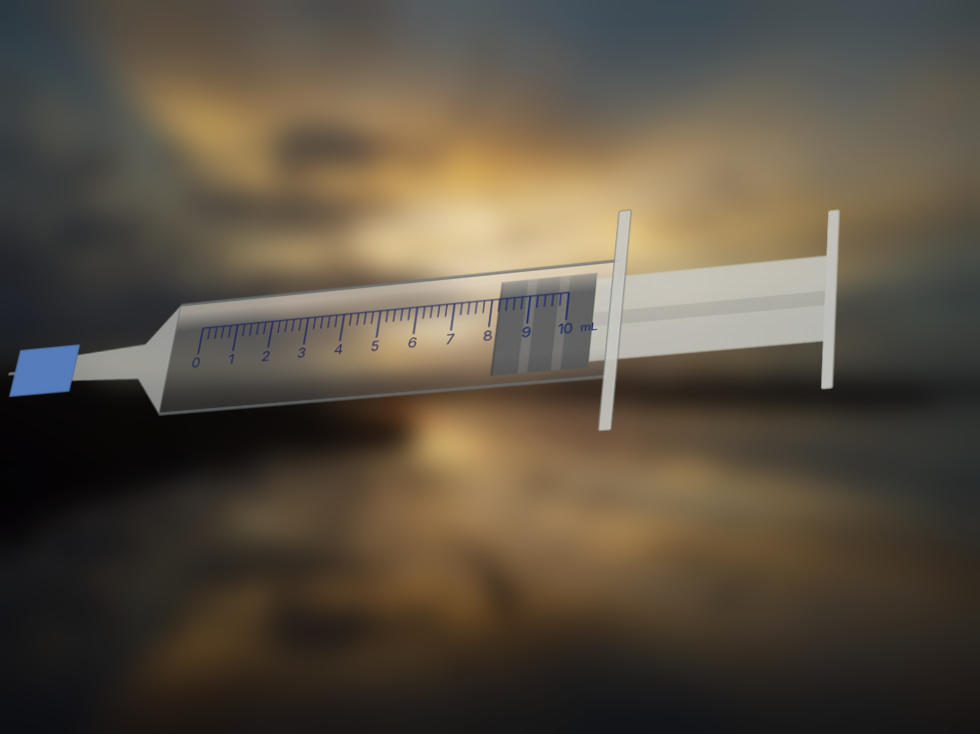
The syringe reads **8.2** mL
